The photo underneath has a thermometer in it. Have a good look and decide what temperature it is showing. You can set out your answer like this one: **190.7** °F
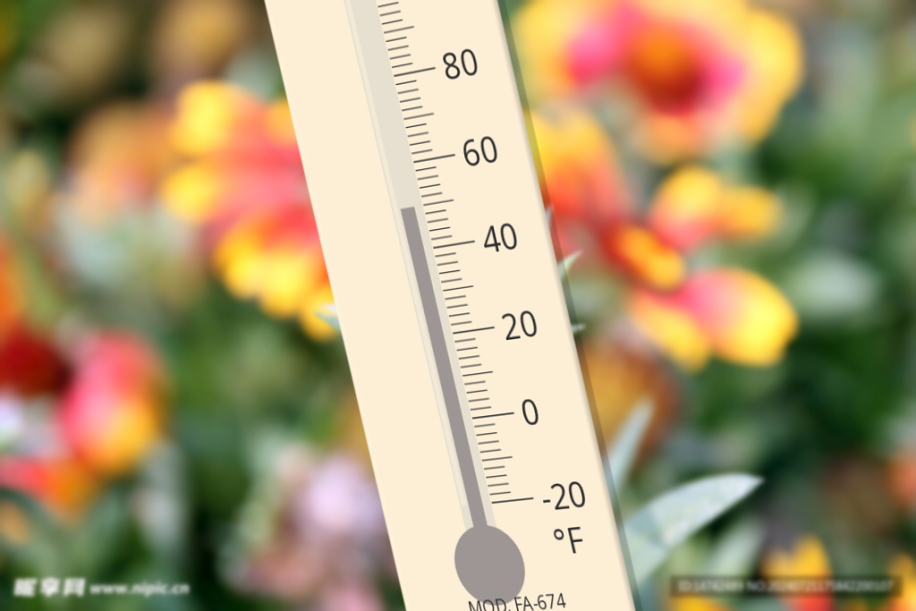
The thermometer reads **50** °F
